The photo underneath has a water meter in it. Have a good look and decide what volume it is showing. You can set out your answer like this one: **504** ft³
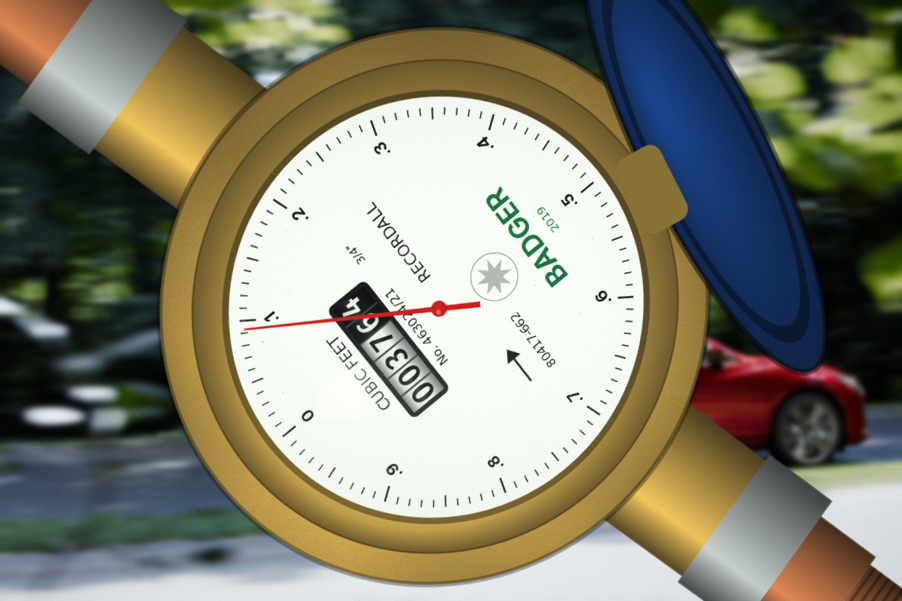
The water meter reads **3764.09** ft³
